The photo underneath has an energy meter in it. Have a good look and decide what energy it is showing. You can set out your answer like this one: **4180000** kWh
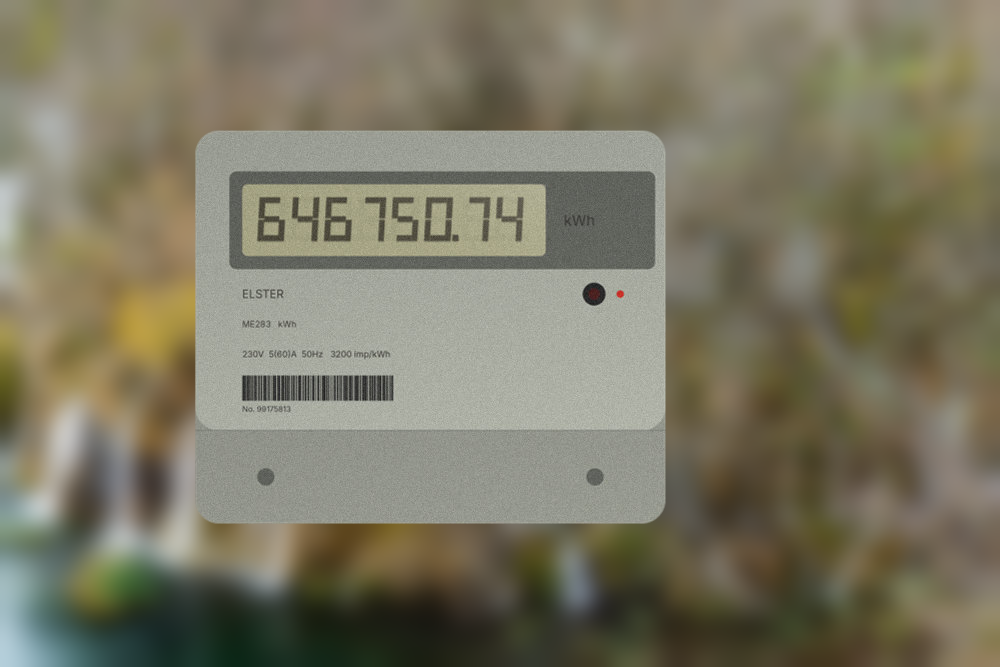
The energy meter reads **646750.74** kWh
